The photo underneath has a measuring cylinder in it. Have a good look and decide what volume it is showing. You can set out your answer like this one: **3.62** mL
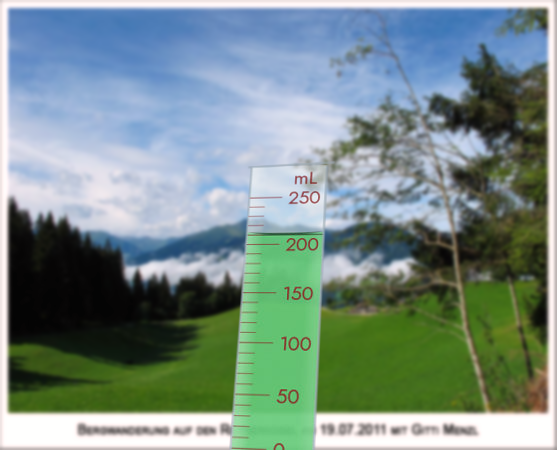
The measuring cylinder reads **210** mL
